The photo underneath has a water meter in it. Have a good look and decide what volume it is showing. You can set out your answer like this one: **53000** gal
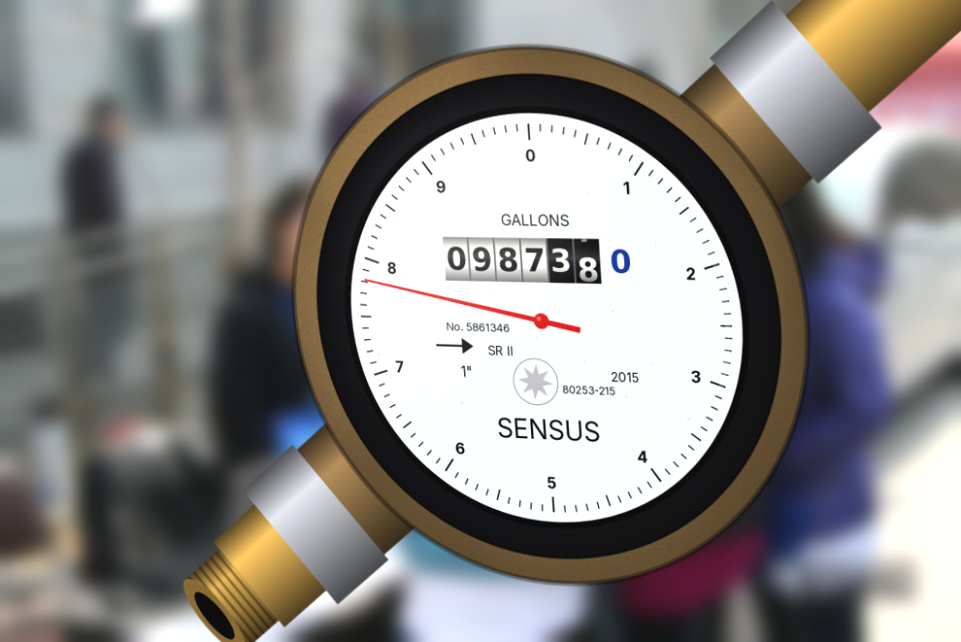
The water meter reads **987377.8** gal
